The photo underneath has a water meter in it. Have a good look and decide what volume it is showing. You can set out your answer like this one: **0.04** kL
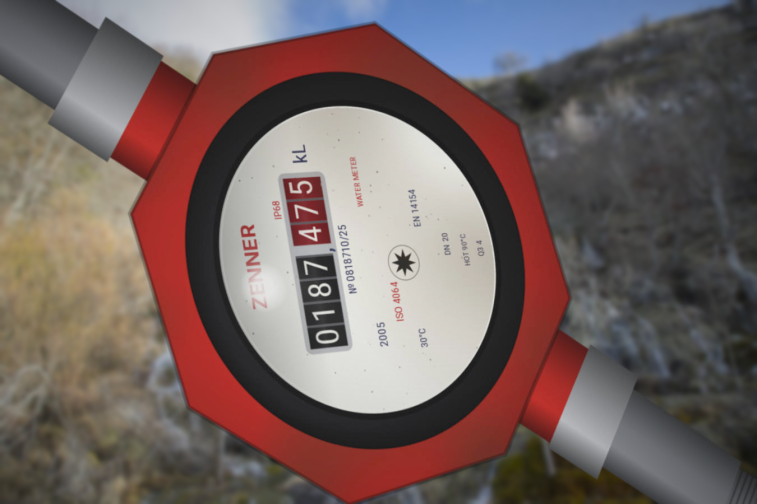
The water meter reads **187.475** kL
